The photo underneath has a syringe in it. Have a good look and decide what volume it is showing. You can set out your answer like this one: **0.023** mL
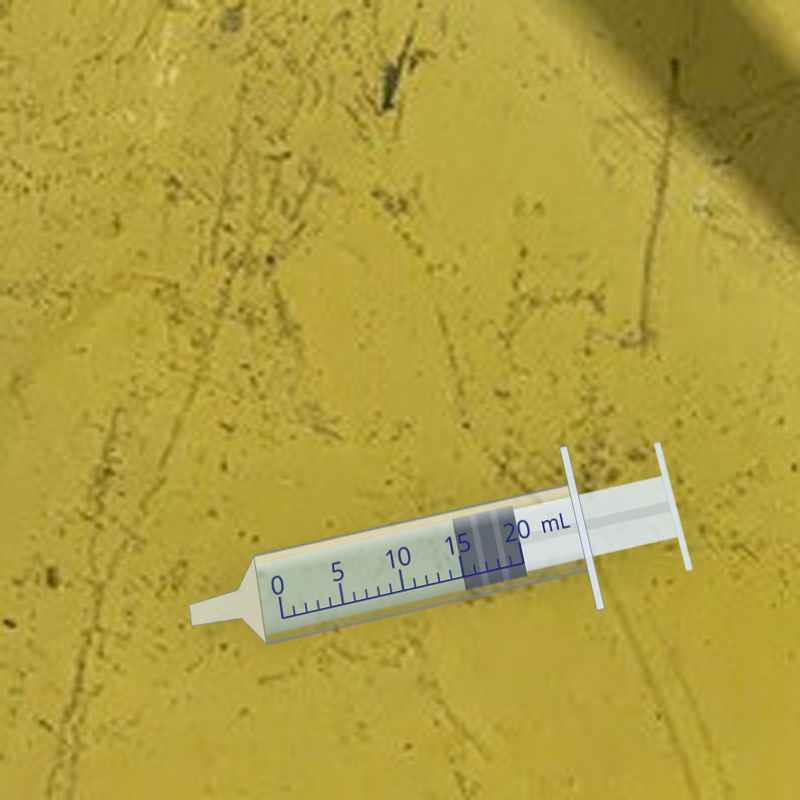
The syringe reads **15** mL
